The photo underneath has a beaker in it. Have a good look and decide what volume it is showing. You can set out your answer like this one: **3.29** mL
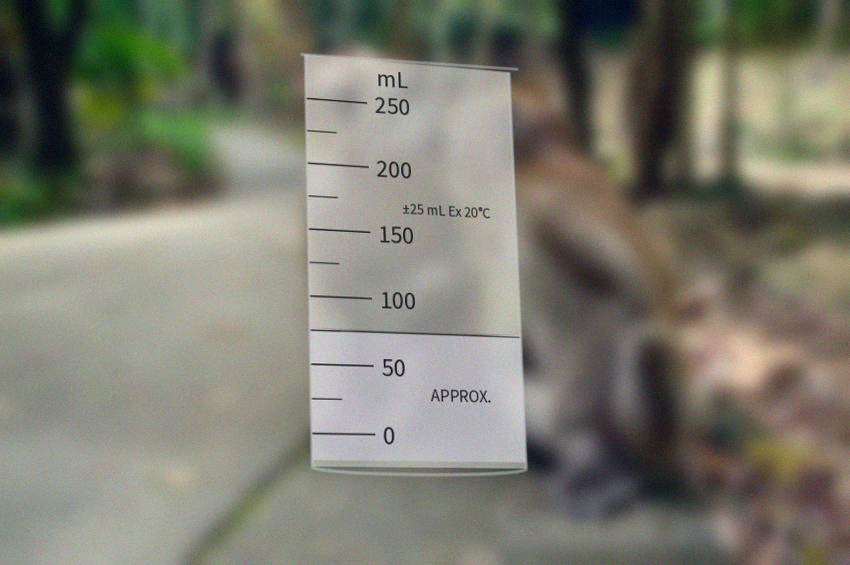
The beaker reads **75** mL
